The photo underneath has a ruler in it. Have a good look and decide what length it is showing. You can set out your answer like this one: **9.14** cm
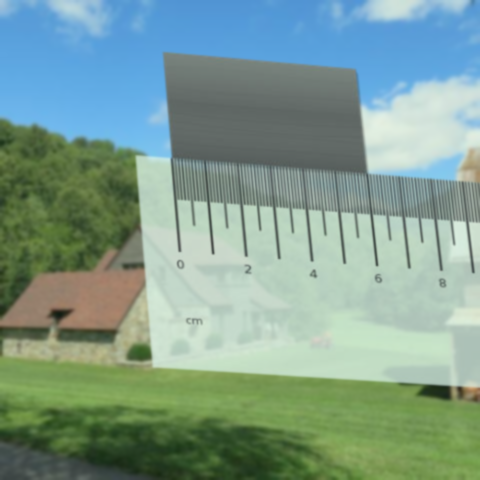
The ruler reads **6** cm
